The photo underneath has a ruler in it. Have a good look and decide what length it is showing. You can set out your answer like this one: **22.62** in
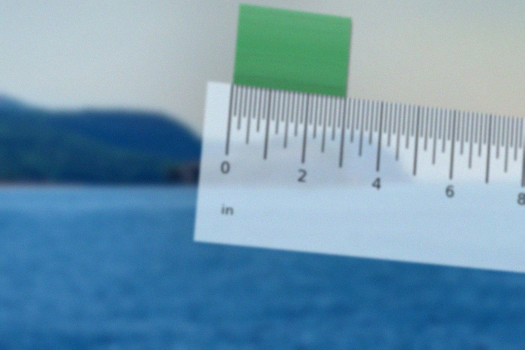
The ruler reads **3** in
